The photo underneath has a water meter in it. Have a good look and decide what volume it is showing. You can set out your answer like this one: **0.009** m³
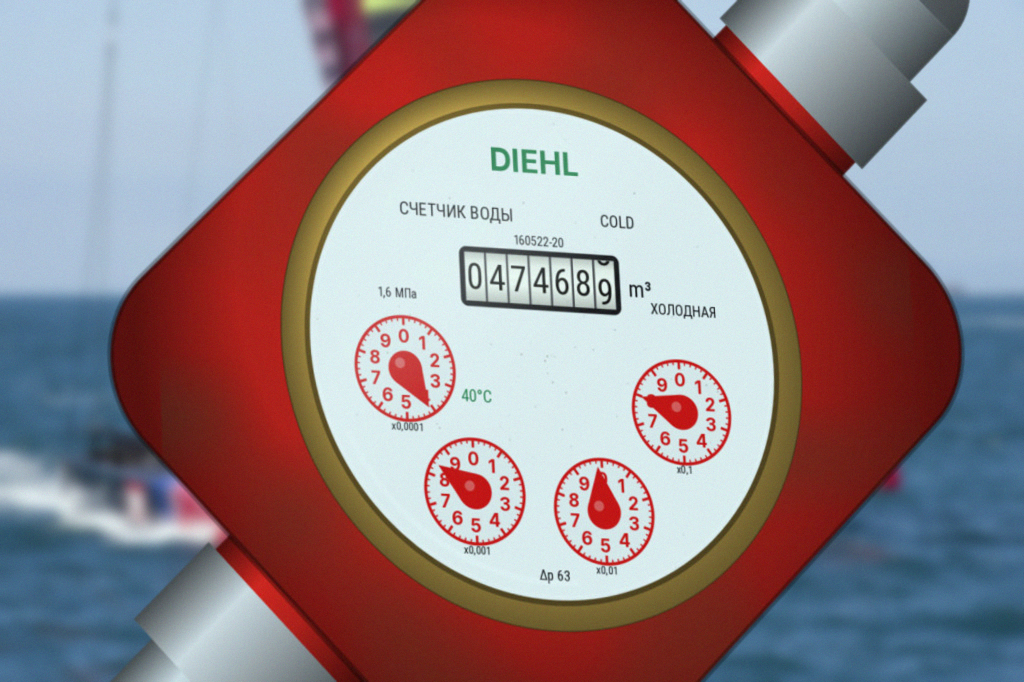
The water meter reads **474688.7984** m³
